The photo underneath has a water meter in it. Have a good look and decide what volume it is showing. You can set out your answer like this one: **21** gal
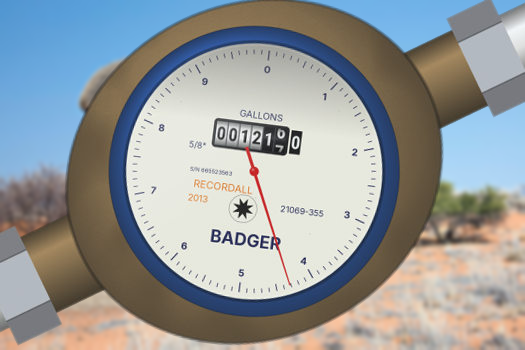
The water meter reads **12164.3** gal
